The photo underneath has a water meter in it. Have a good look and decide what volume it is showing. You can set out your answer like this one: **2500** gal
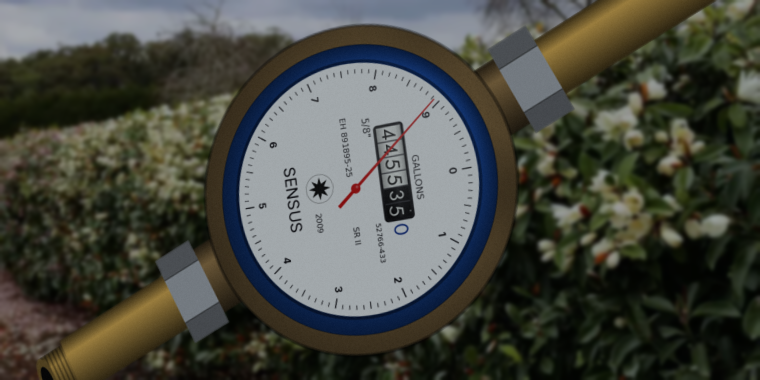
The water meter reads **4455348.9** gal
